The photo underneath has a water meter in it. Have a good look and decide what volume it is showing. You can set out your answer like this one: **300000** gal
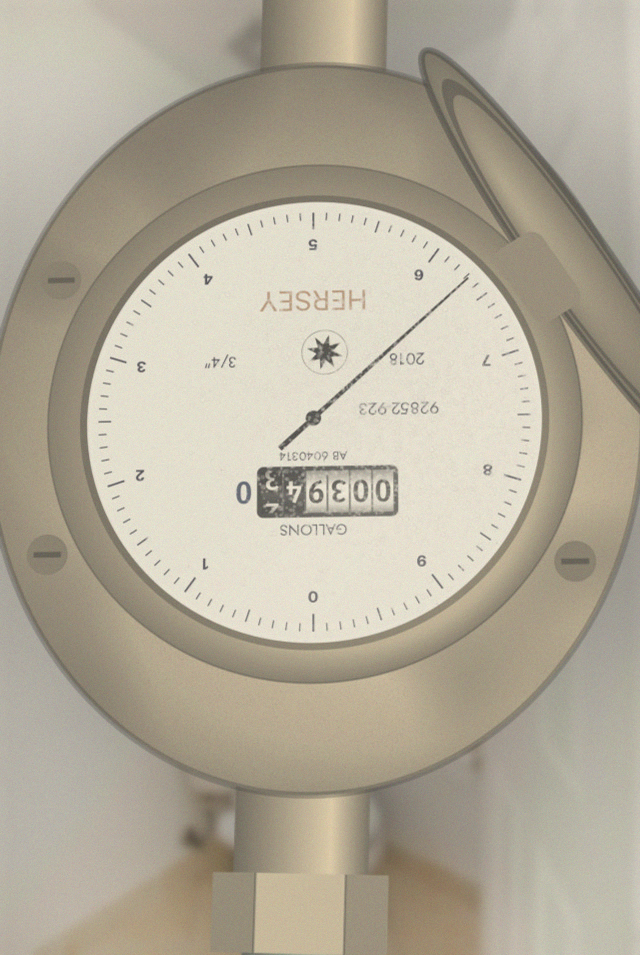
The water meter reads **39426.3** gal
